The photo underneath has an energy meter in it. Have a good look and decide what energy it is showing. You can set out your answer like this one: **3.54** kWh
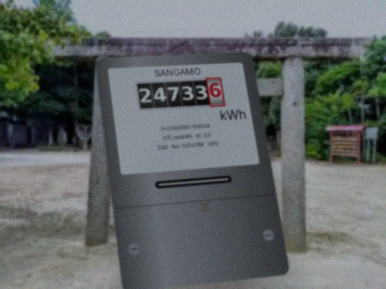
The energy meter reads **24733.6** kWh
